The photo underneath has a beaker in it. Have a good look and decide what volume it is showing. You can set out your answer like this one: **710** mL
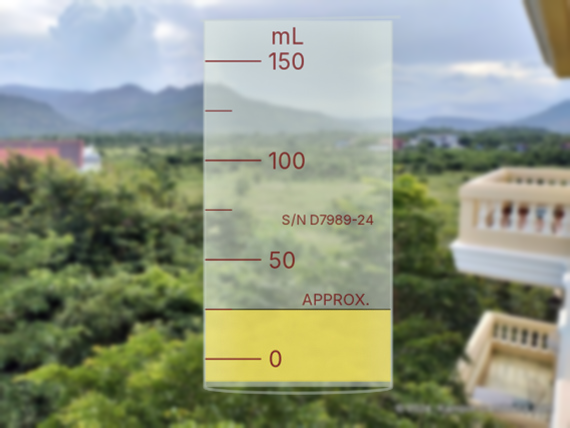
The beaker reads **25** mL
